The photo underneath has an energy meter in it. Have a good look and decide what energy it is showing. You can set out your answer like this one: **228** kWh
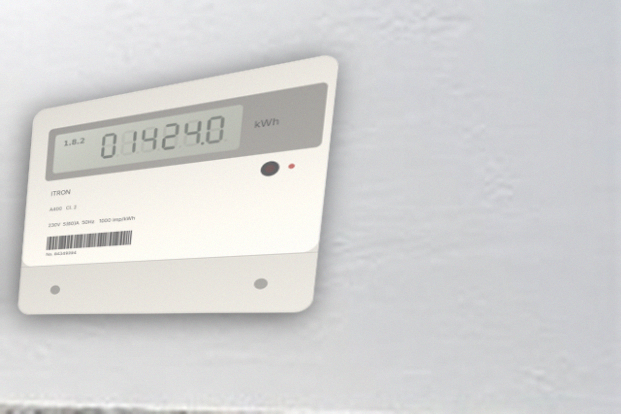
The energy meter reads **1424.0** kWh
